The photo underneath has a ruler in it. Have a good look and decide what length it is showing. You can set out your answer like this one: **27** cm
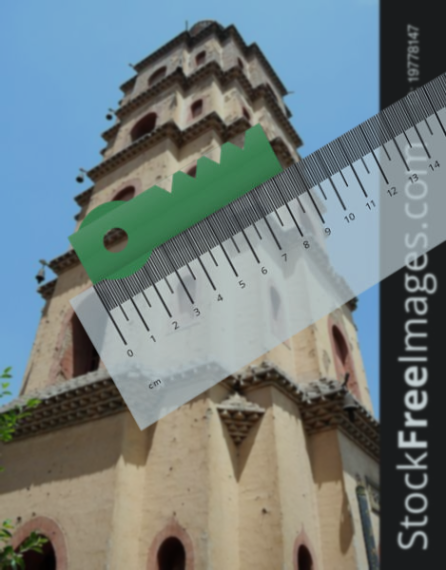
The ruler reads **8.5** cm
